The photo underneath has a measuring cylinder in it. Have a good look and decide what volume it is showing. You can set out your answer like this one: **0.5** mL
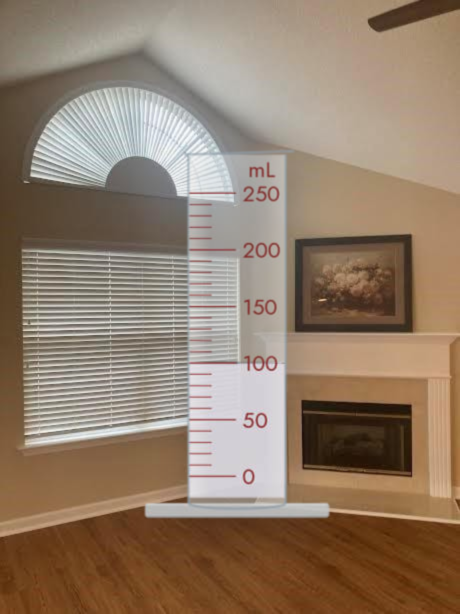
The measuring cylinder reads **100** mL
